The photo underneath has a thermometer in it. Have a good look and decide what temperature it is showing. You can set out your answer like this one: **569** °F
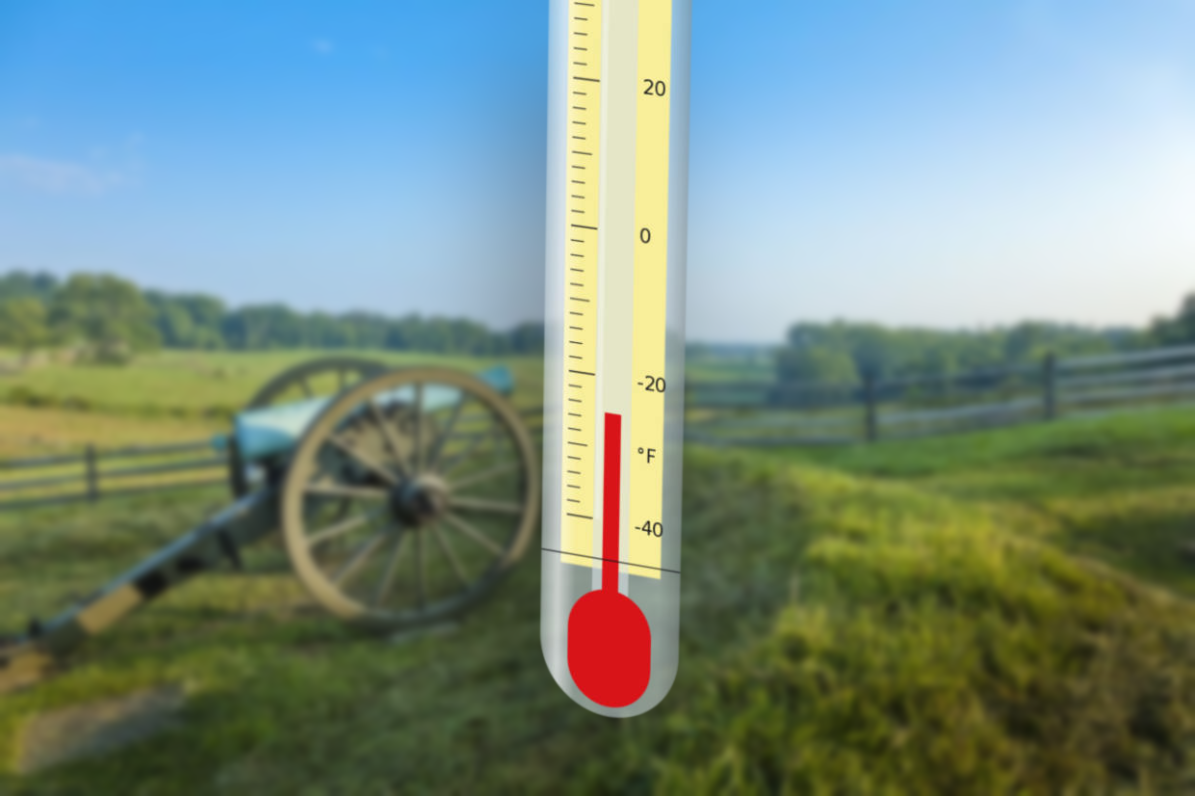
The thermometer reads **-25** °F
